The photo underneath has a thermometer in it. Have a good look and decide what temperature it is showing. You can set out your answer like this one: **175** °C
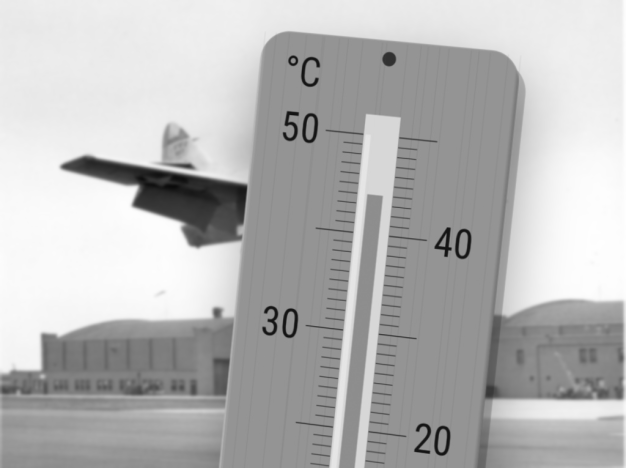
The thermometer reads **44** °C
